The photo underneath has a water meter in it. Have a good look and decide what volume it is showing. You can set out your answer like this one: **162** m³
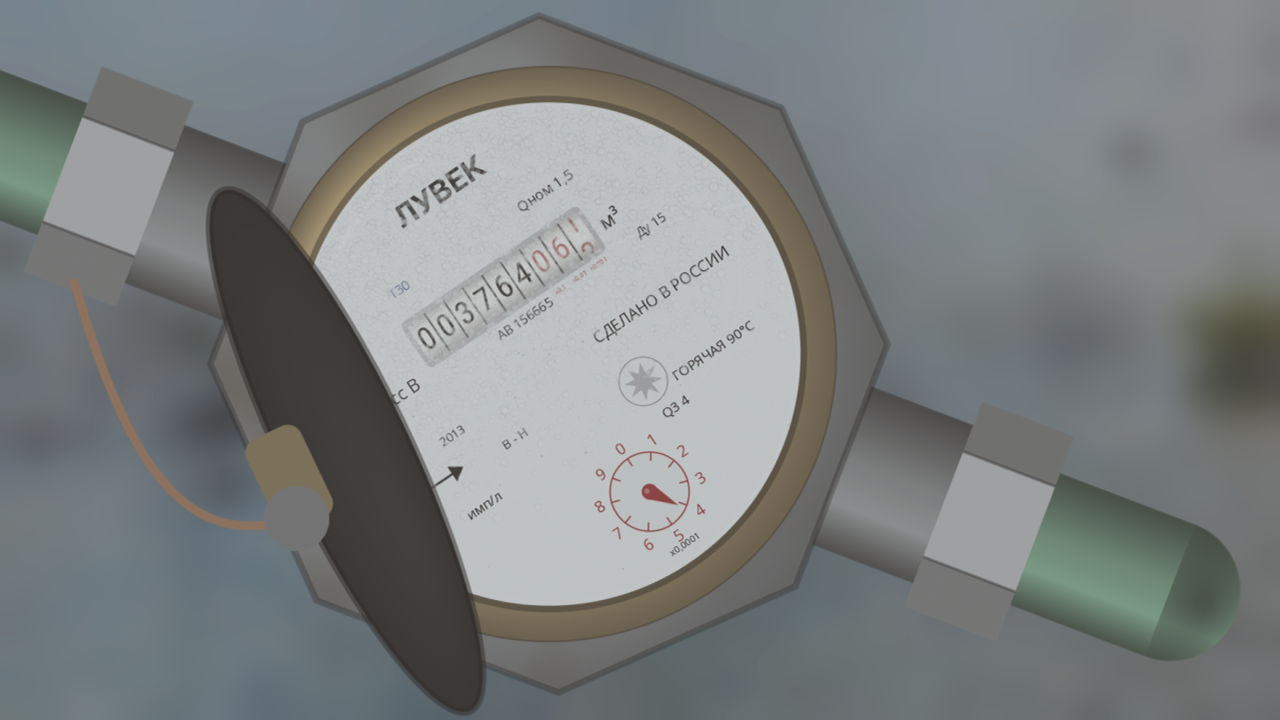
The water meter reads **3764.0614** m³
